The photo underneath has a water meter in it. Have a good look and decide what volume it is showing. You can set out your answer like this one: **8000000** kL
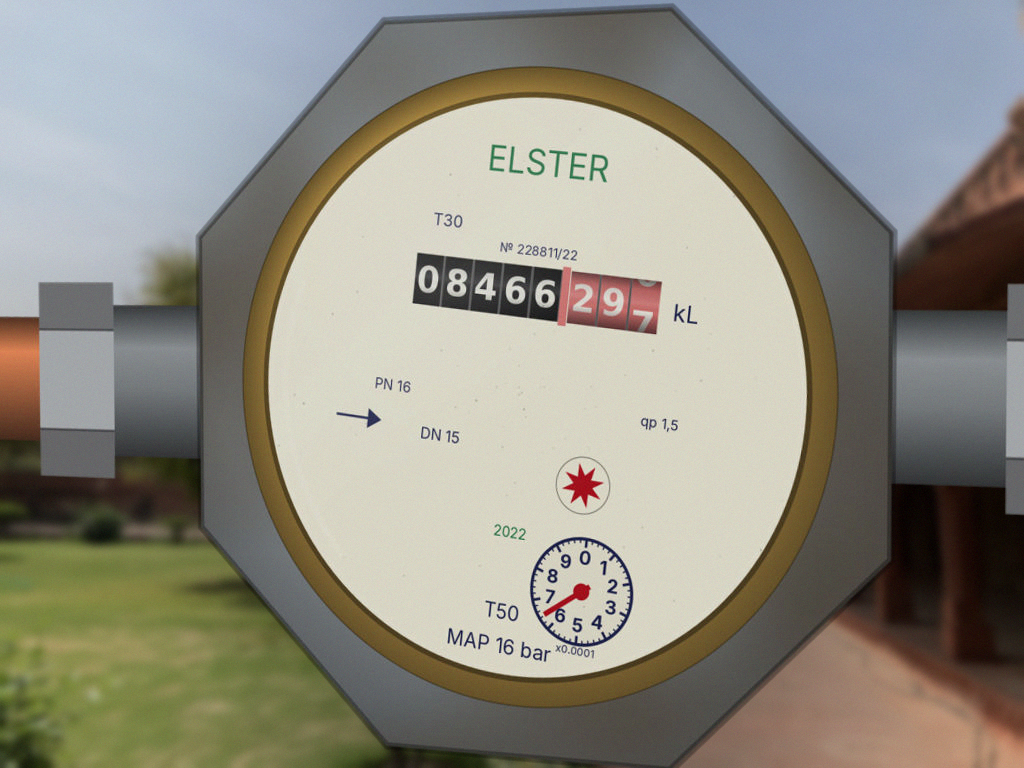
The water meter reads **8466.2966** kL
